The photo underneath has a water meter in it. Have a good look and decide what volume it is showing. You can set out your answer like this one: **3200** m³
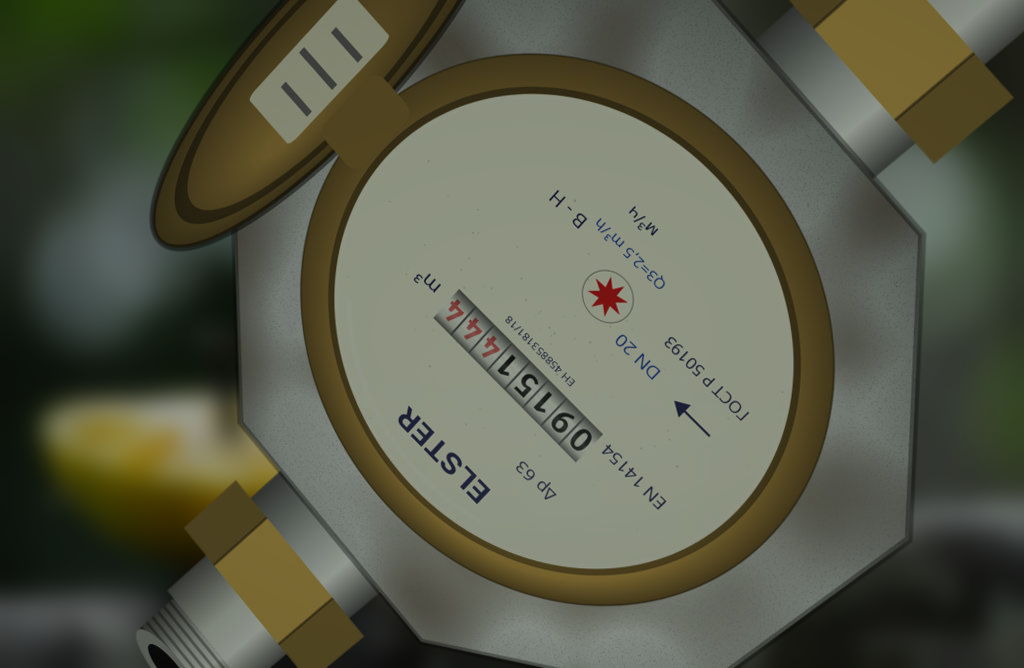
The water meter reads **9151.444** m³
